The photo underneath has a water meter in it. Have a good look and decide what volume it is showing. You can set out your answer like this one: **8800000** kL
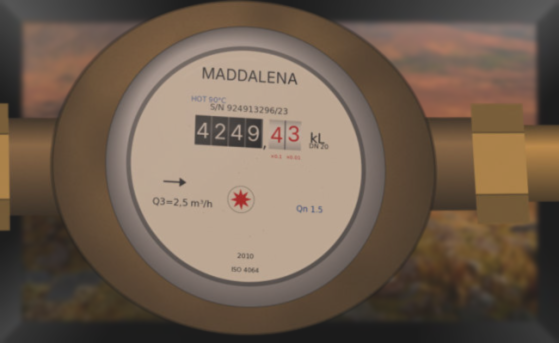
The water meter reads **4249.43** kL
